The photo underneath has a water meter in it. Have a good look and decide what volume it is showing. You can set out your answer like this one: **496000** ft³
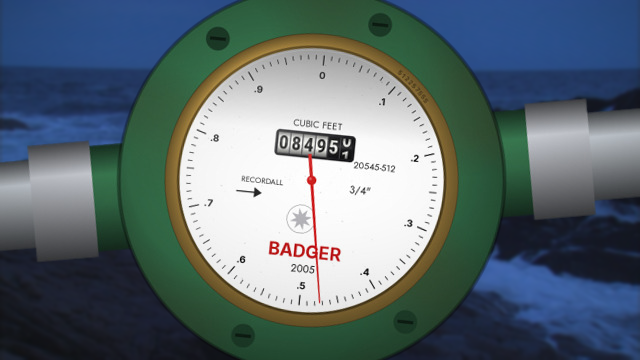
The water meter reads **84950.47** ft³
